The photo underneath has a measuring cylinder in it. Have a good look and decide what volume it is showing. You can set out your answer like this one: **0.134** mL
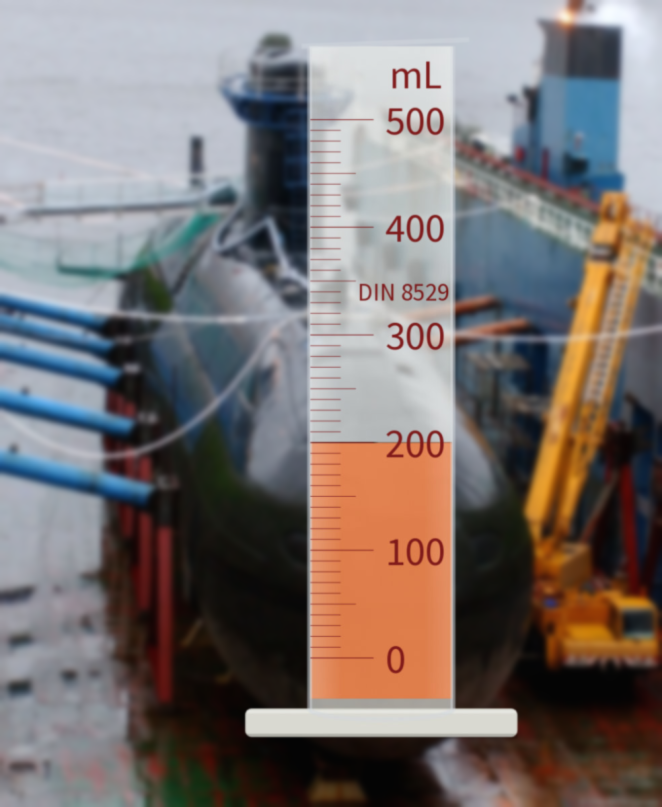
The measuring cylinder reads **200** mL
